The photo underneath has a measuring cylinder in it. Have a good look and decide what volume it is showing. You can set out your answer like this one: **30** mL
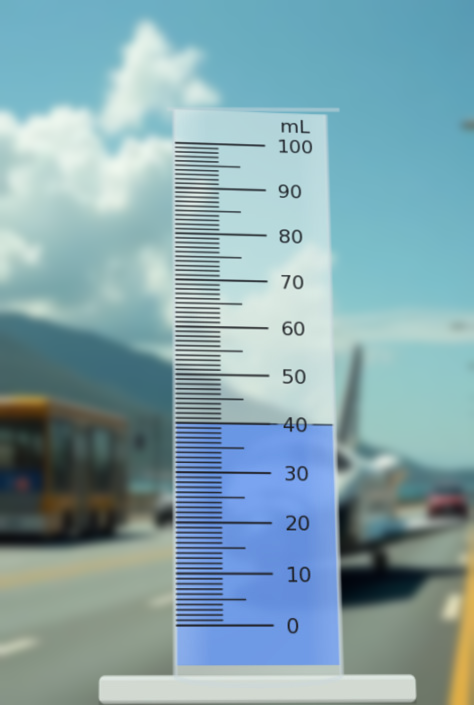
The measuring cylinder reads **40** mL
